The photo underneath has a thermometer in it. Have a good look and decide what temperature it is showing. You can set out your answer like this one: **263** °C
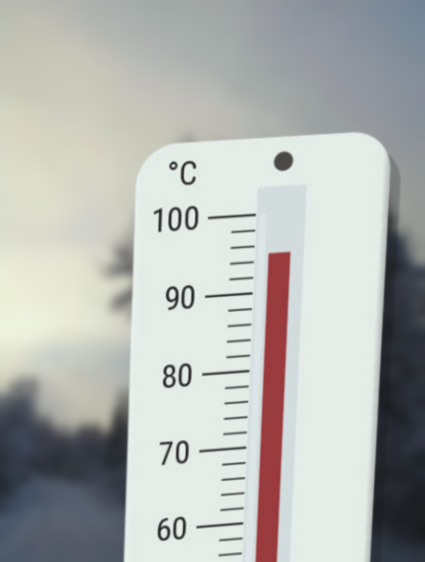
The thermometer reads **95** °C
